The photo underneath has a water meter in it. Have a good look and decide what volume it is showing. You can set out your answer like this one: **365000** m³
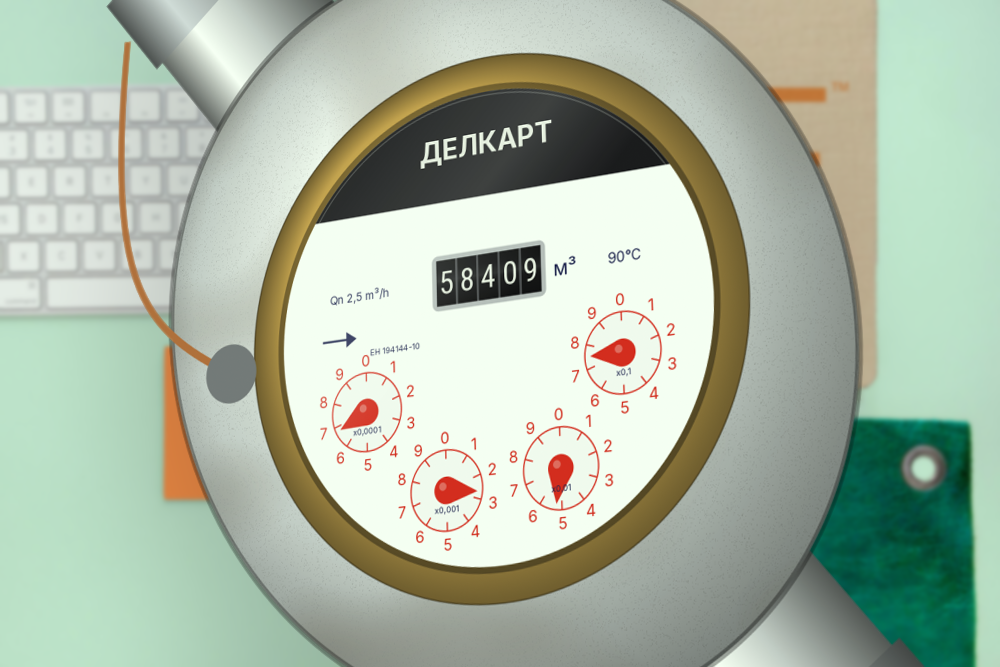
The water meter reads **58409.7526** m³
